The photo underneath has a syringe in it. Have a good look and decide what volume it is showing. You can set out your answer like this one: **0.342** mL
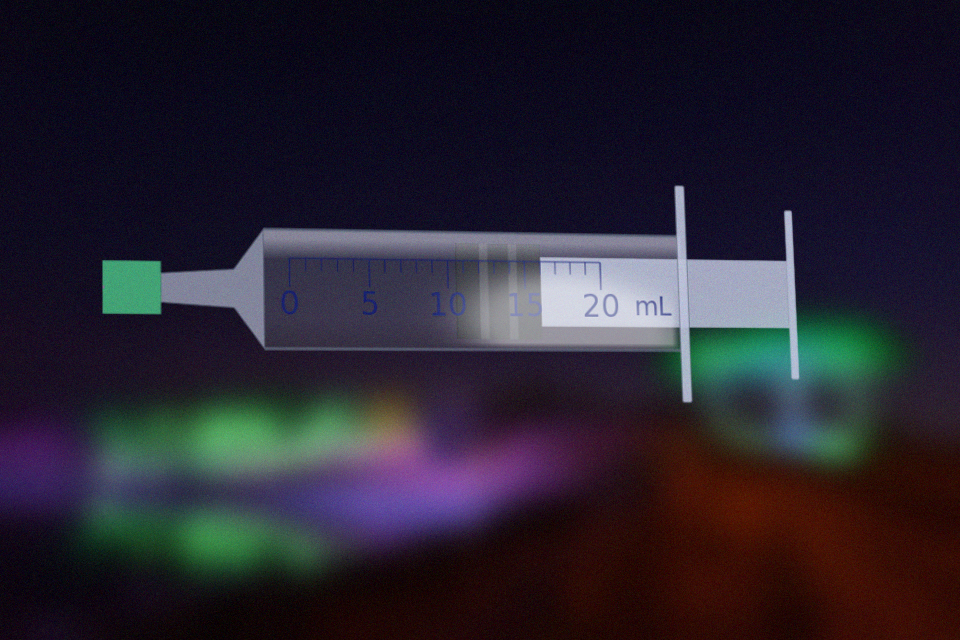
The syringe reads **10.5** mL
